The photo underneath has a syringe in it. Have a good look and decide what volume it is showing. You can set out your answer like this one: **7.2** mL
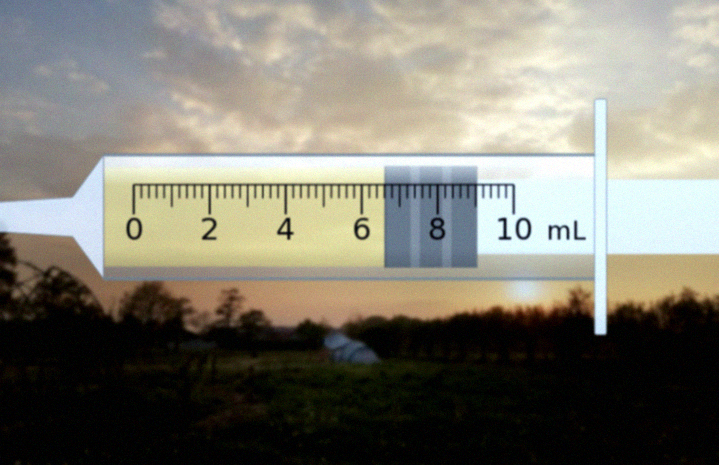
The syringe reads **6.6** mL
